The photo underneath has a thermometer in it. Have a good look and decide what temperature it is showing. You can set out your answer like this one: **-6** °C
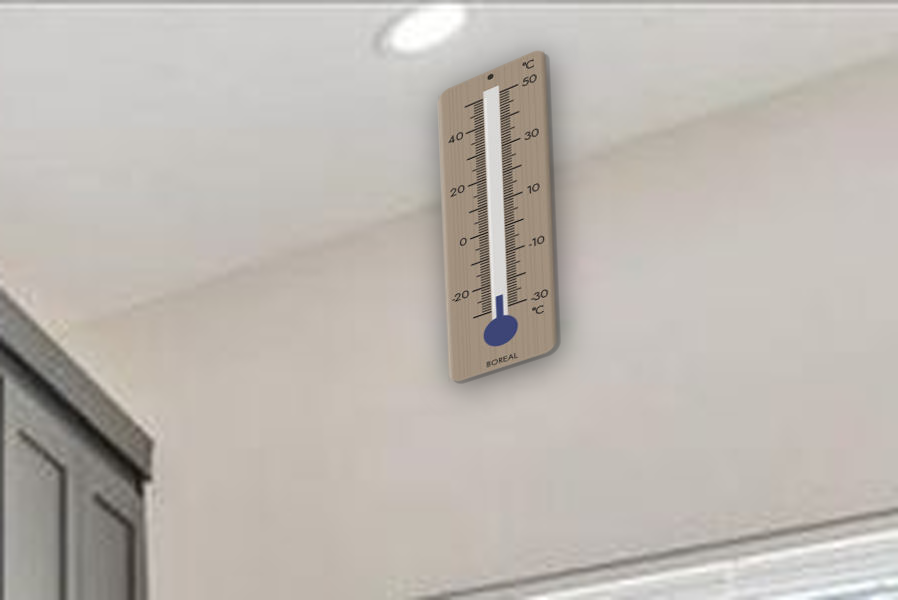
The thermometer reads **-25** °C
